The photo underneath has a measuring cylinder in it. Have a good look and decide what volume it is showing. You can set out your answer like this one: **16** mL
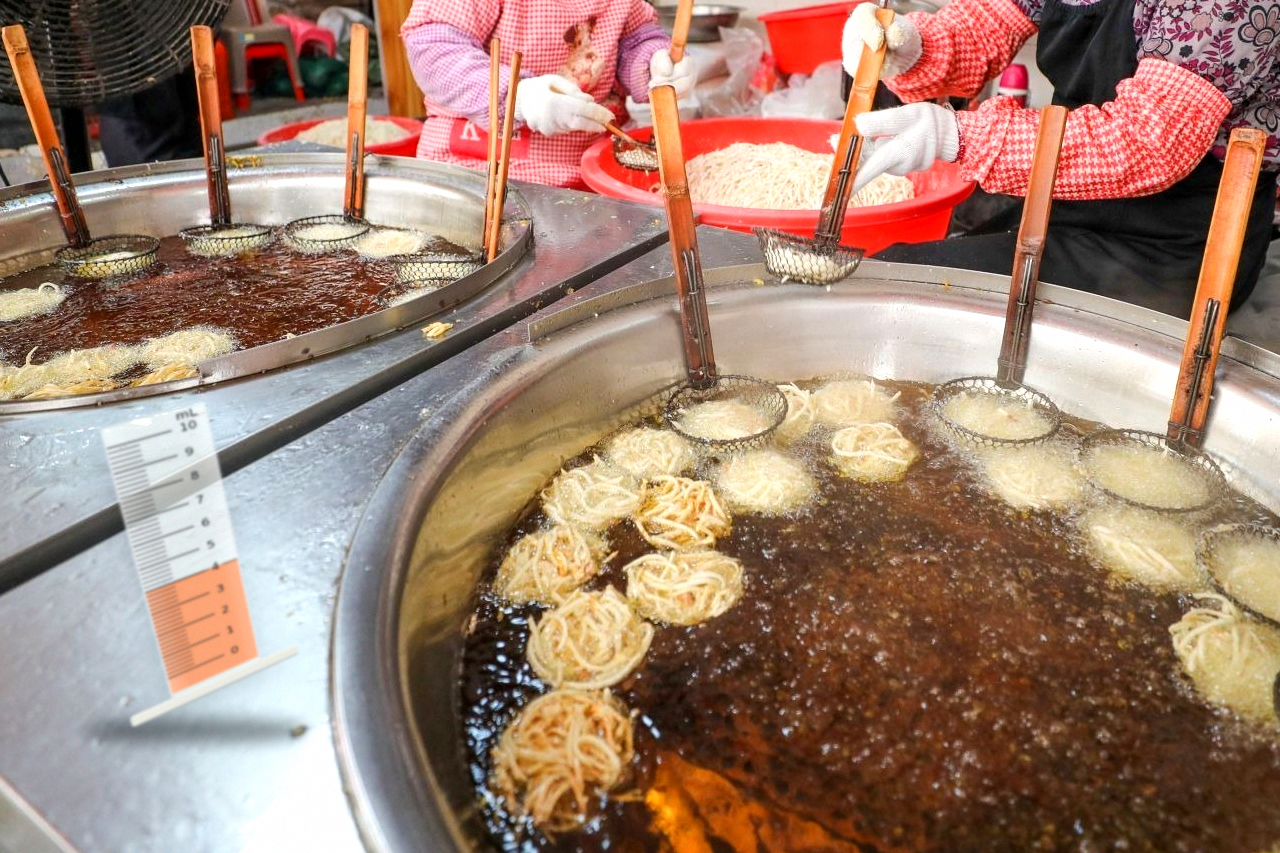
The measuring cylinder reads **4** mL
